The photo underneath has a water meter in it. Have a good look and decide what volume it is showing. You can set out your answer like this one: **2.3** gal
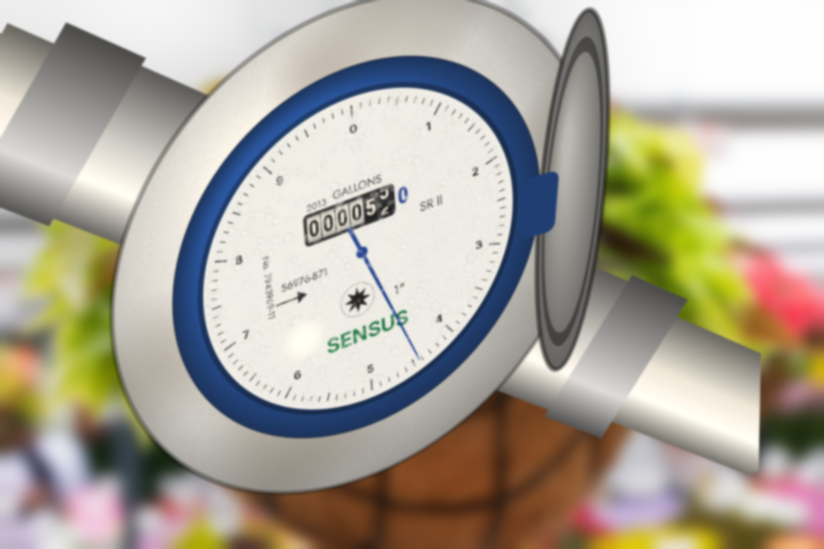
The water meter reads **554.4** gal
